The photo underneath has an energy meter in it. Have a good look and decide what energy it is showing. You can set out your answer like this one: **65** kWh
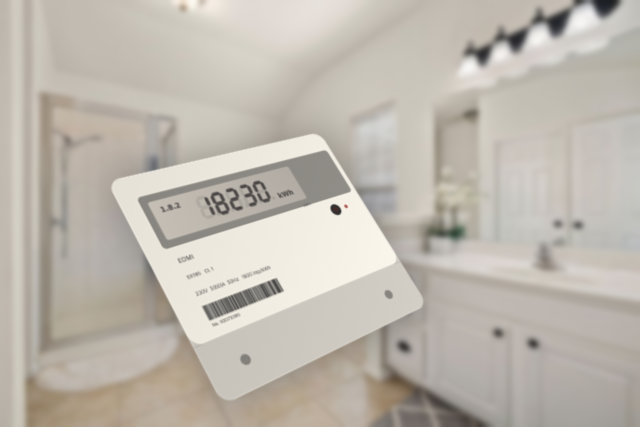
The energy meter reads **18230** kWh
